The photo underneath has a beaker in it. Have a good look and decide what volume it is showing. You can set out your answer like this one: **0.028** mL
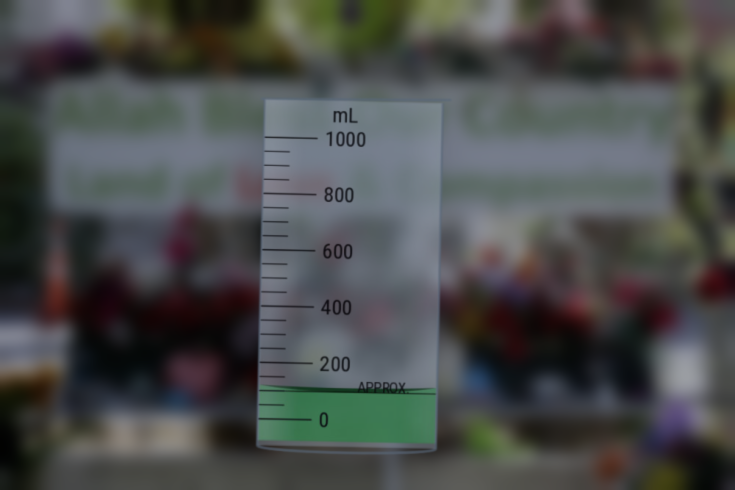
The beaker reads **100** mL
